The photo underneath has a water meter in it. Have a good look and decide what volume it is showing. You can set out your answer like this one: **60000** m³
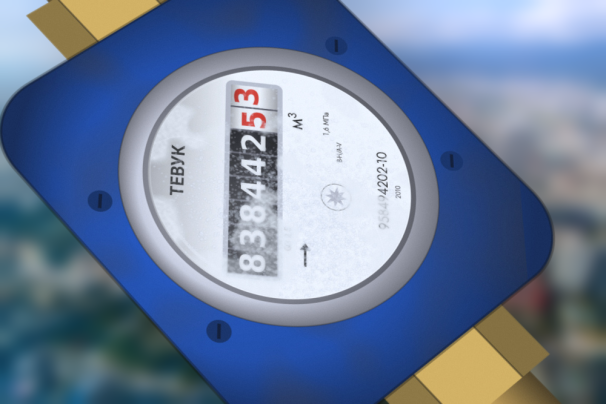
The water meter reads **838442.53** m³
